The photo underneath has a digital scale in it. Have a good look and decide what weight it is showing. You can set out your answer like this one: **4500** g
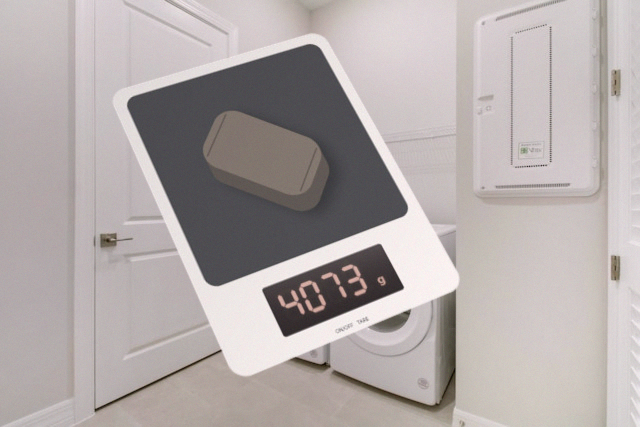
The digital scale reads **4073** g
